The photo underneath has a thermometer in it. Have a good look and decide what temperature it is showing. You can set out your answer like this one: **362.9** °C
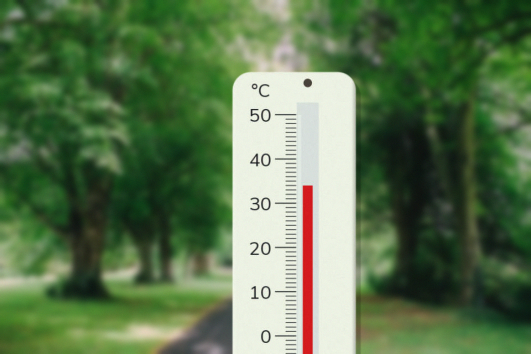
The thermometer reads **34** °C
